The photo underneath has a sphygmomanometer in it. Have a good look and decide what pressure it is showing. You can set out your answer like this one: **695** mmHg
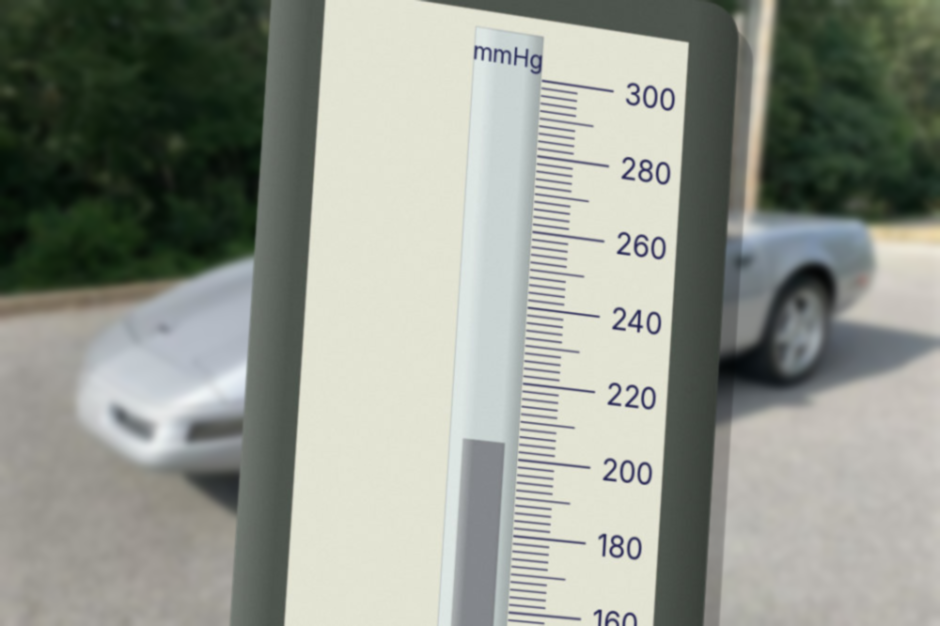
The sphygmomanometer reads **204** mmHg
